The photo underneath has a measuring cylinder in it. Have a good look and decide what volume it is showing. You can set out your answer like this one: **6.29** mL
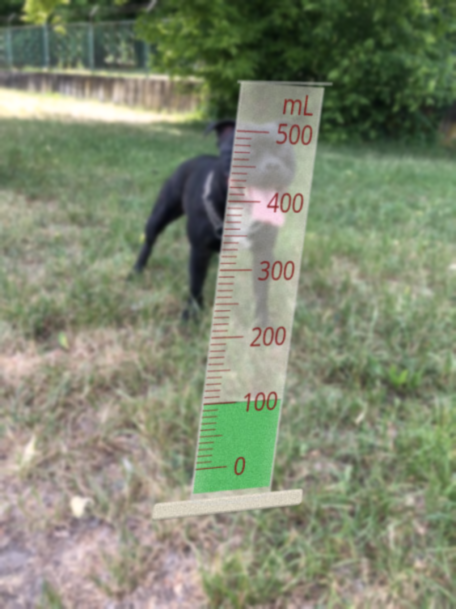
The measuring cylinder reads **100** mL
